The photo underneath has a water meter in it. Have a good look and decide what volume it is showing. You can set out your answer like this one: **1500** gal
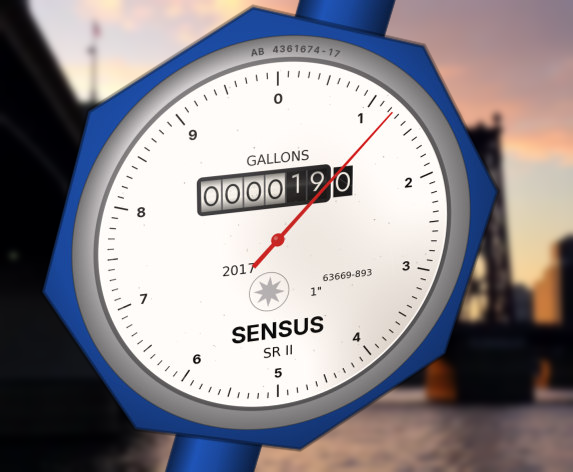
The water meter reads **191.2** gal
